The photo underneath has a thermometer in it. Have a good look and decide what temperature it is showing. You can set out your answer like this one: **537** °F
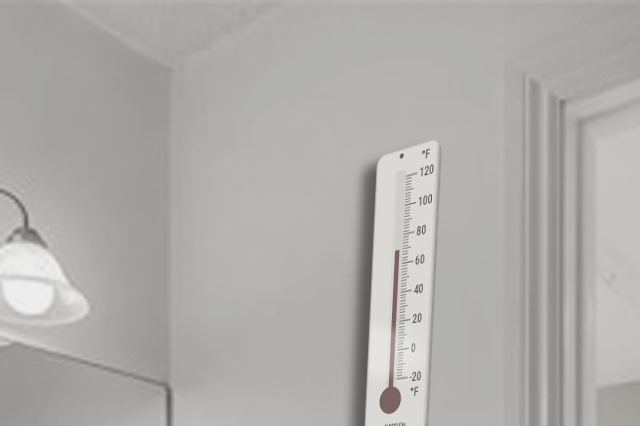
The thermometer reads **70** °F
